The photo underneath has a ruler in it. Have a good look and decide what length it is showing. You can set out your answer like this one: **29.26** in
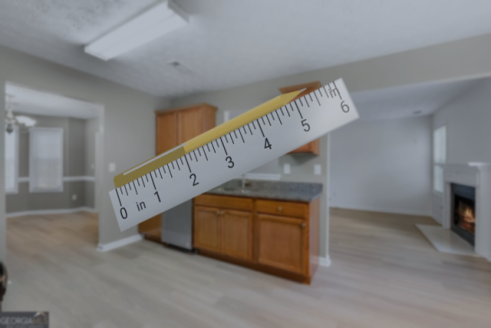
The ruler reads **5.375** in
